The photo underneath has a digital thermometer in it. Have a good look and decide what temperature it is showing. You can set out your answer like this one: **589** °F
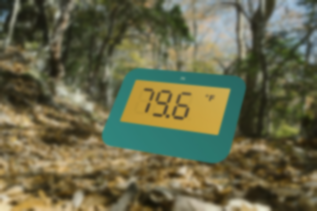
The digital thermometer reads **79.6** °F
